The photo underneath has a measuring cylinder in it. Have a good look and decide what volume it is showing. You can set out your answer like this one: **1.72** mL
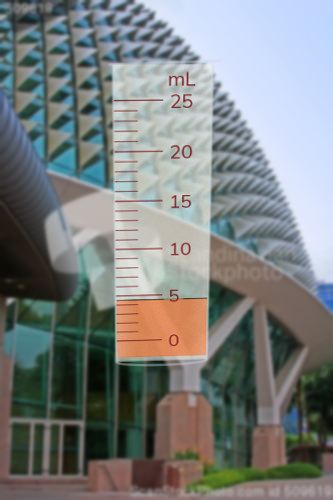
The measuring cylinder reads **4.5** mL
